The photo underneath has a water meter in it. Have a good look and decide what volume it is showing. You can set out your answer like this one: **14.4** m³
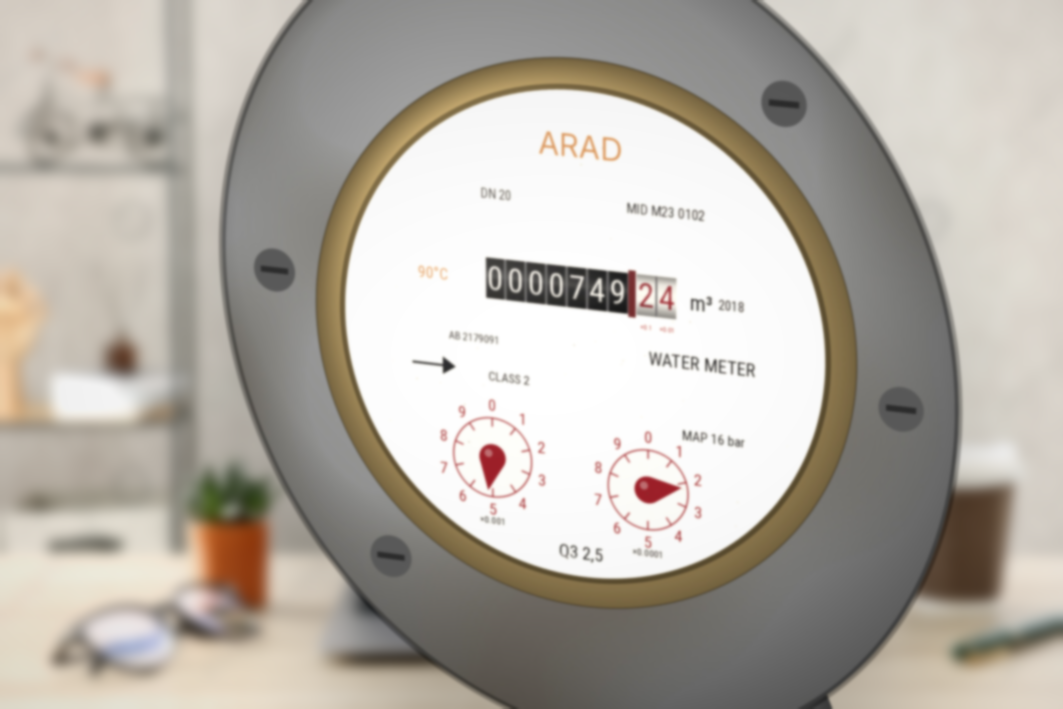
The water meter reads **749.2452** m³
